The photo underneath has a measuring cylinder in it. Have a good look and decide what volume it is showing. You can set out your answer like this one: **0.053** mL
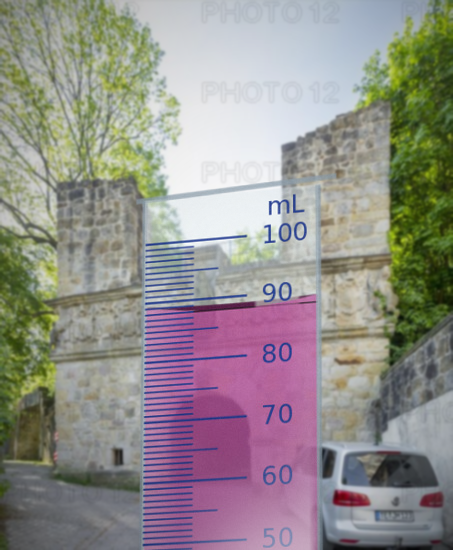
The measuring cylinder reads **88** mL
